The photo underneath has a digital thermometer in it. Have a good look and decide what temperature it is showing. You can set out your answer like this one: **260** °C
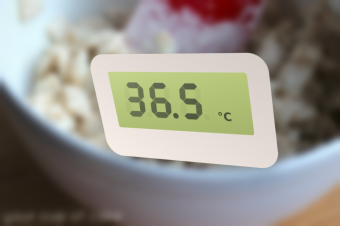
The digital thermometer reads **36.5** °C
